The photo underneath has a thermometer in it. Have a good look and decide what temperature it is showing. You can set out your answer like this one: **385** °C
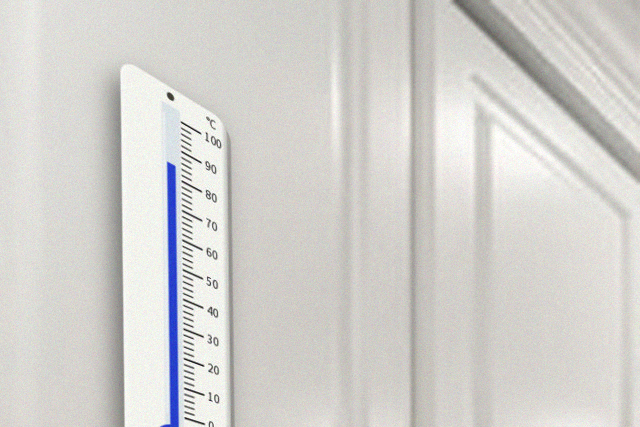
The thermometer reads **84** °C
